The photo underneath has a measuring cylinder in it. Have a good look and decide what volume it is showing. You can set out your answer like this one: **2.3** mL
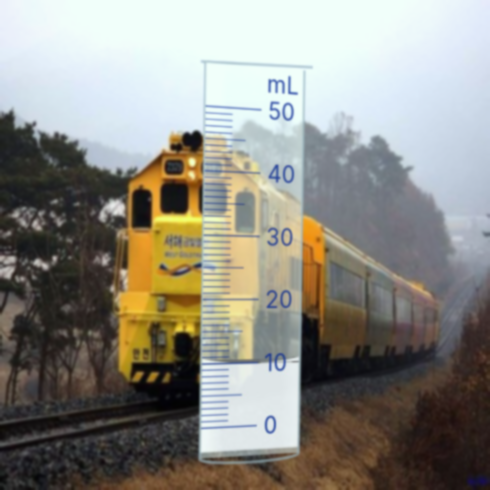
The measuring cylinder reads **10** mL
